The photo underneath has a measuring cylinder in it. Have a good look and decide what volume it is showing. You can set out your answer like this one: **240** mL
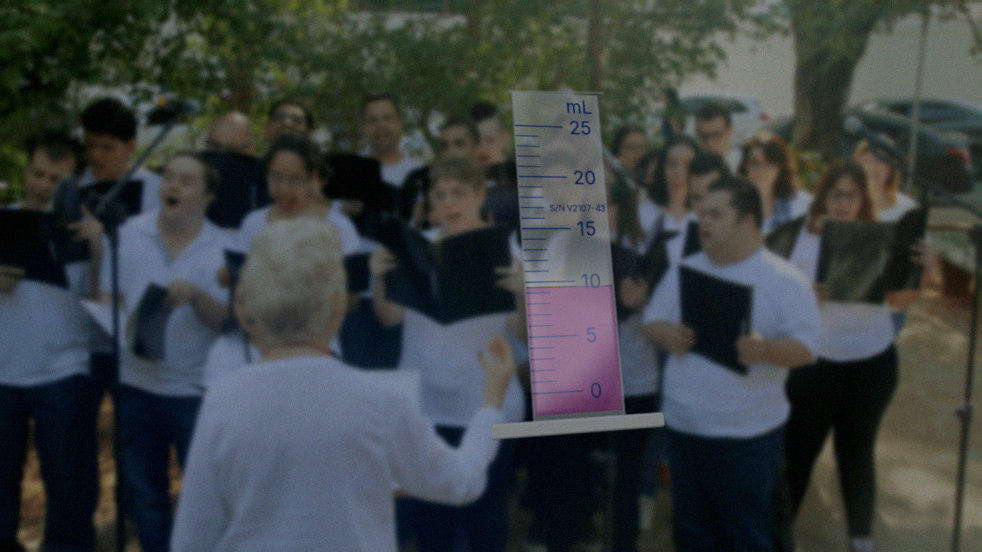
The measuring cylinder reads **9.5** mL
